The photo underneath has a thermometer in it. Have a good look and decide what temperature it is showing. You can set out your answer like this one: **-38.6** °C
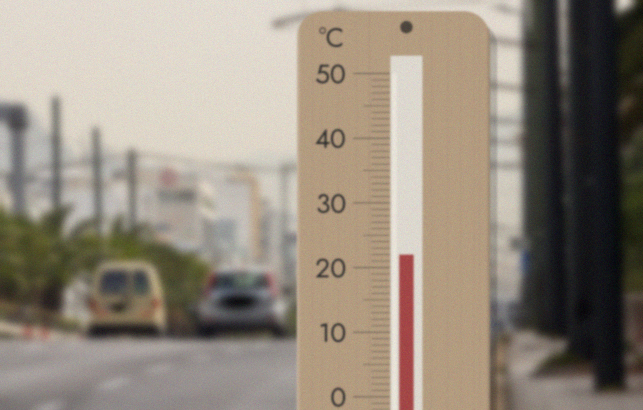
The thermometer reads **22** °C
